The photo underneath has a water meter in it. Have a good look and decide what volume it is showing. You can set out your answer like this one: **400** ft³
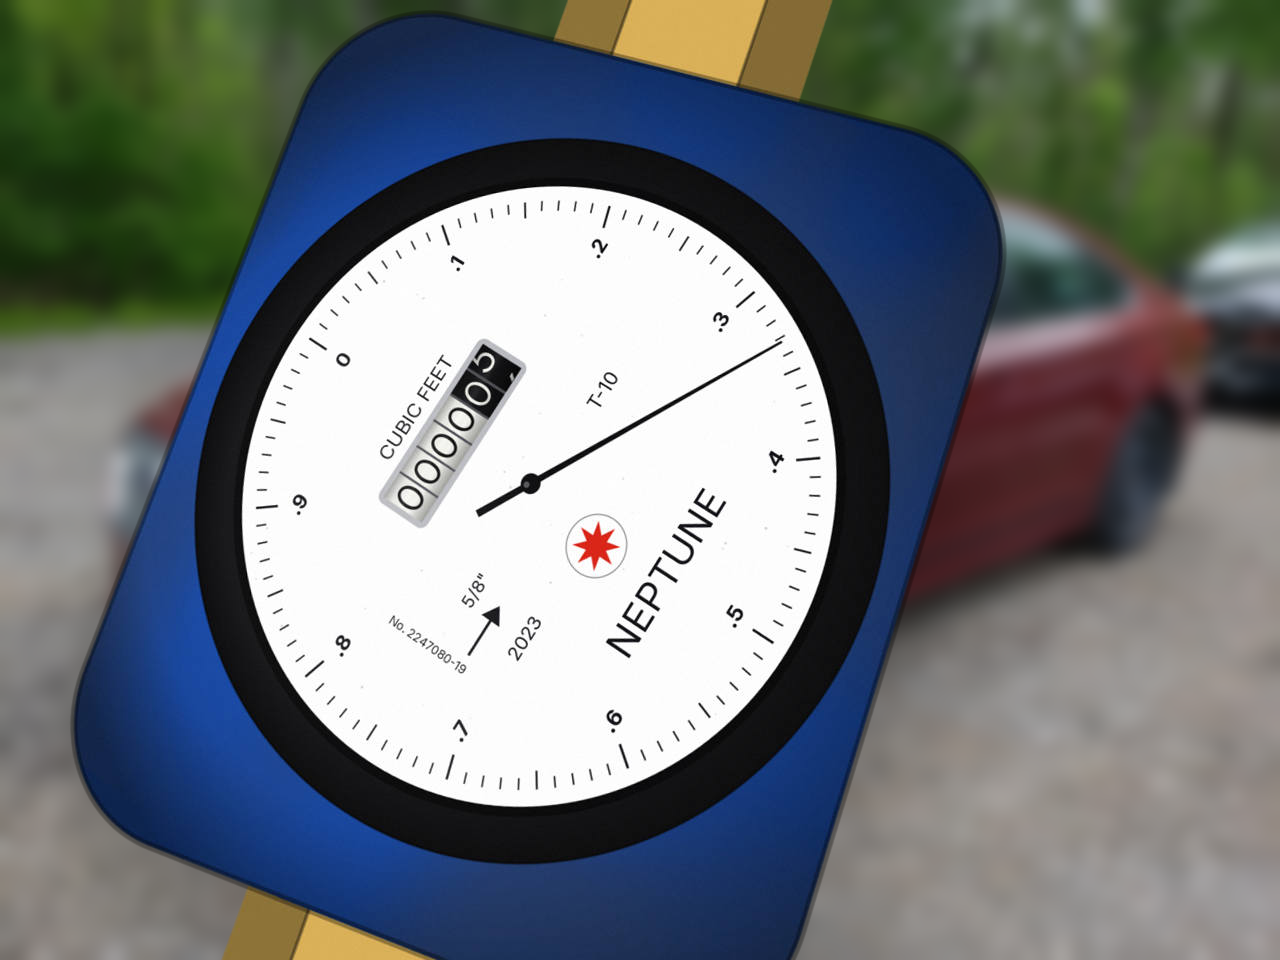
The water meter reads **5.33** ft³
